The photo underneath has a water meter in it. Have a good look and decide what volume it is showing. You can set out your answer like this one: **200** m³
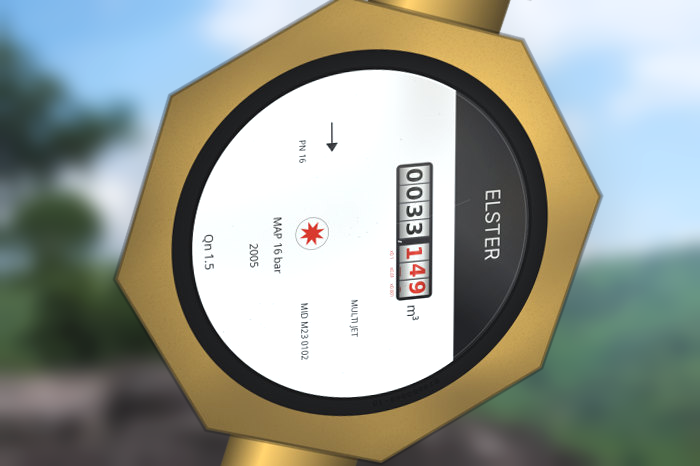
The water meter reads **33.149** m³
